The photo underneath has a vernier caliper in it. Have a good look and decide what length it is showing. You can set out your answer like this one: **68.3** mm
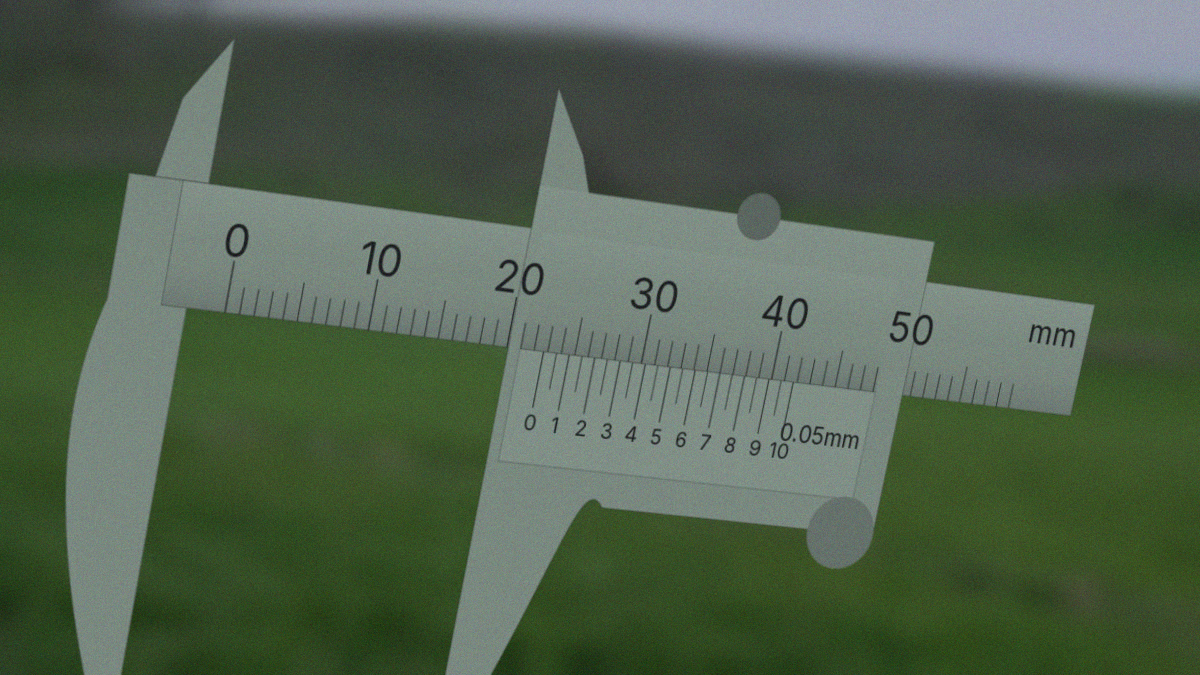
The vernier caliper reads **22.7** mm
